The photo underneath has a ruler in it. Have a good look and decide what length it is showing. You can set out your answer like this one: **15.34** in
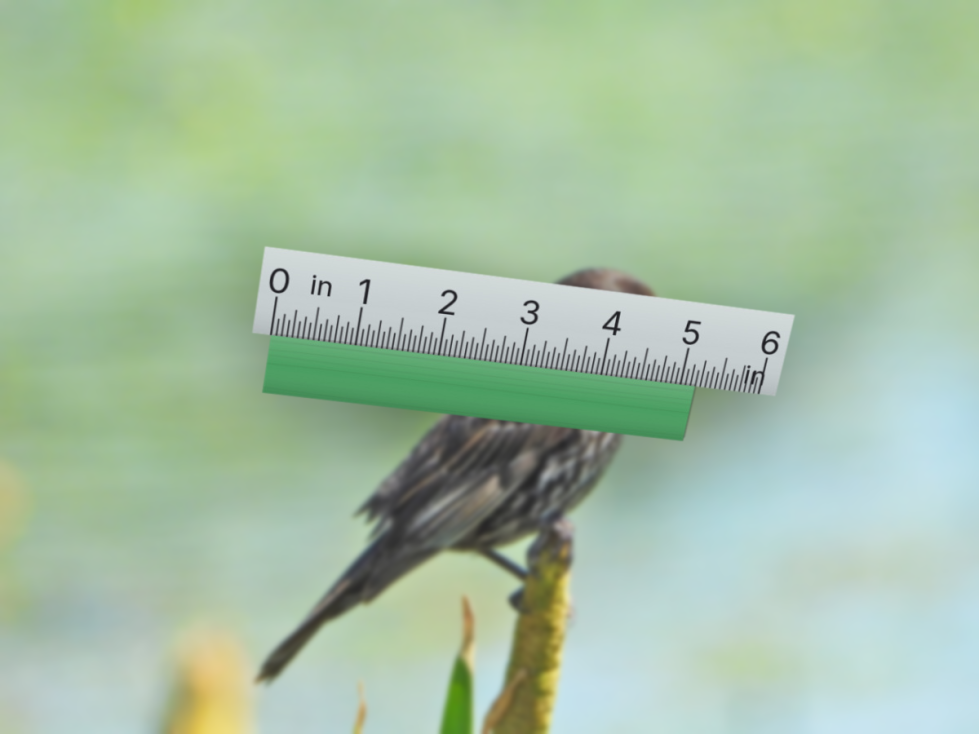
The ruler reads **5.1875** in
